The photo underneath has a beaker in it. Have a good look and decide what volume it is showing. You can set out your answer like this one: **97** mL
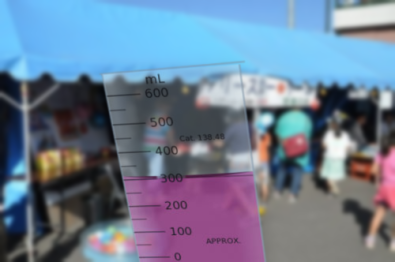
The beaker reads **300** mL
